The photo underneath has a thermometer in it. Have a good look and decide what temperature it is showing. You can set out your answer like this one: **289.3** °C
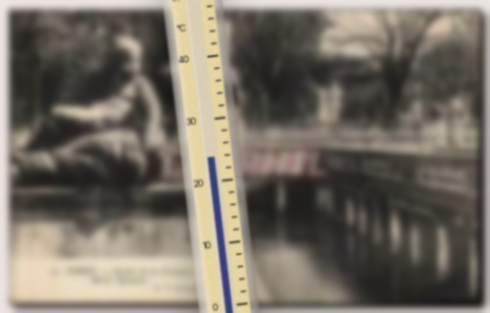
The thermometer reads **24** °C
